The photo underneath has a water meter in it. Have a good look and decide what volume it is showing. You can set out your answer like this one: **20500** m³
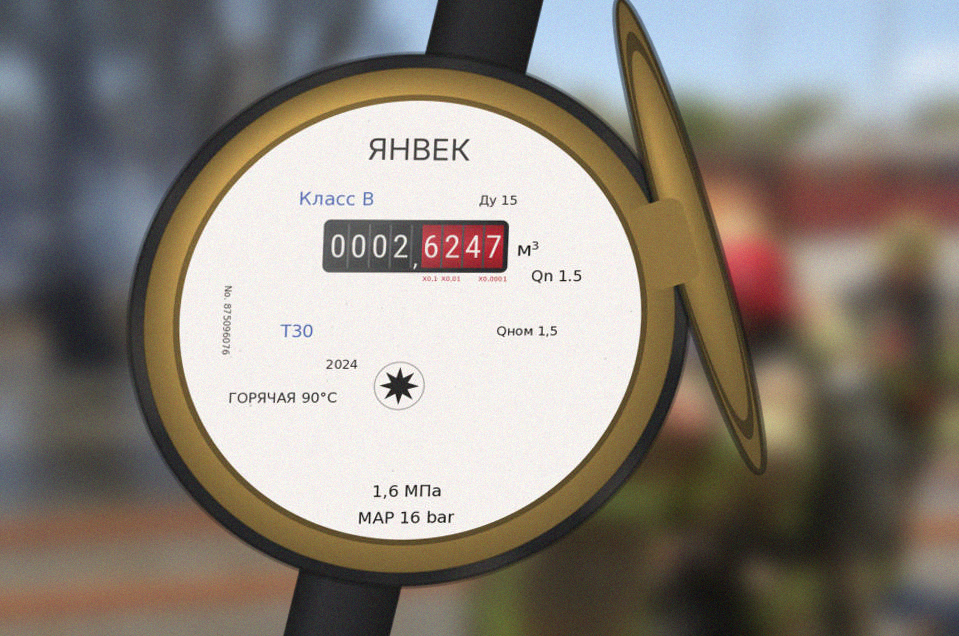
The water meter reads **2.6247** m³
